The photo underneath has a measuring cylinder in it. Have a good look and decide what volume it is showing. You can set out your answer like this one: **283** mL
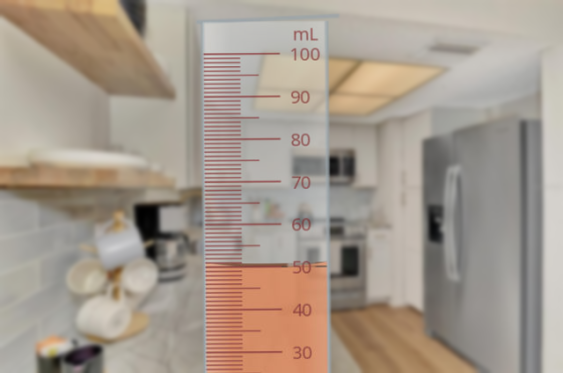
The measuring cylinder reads **50** mL
